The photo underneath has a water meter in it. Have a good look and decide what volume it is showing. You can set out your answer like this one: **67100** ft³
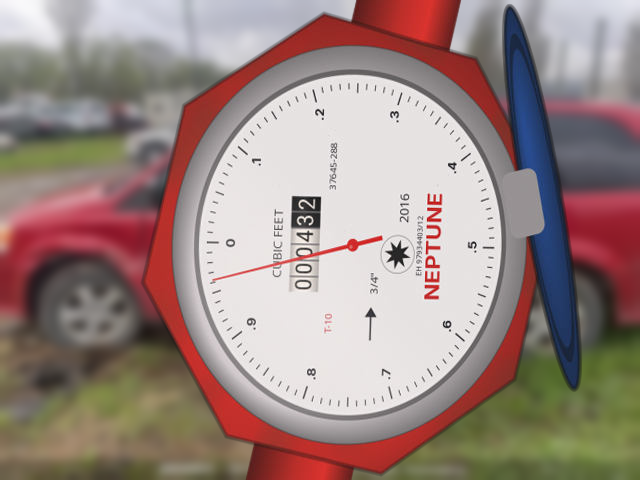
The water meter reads **431.96** ft³
